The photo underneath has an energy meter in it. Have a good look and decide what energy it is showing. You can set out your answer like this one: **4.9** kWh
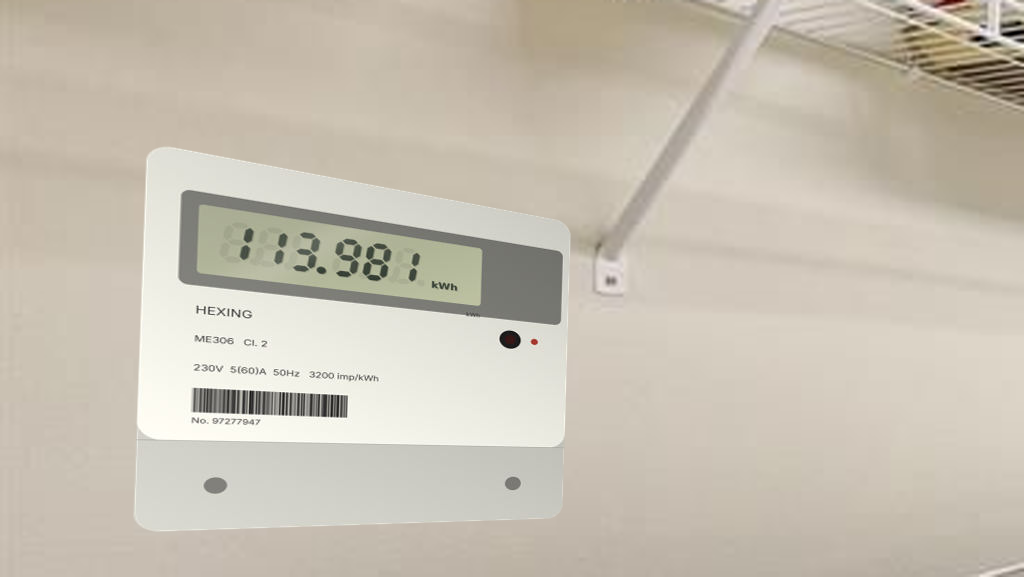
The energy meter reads **113.981** kWh
